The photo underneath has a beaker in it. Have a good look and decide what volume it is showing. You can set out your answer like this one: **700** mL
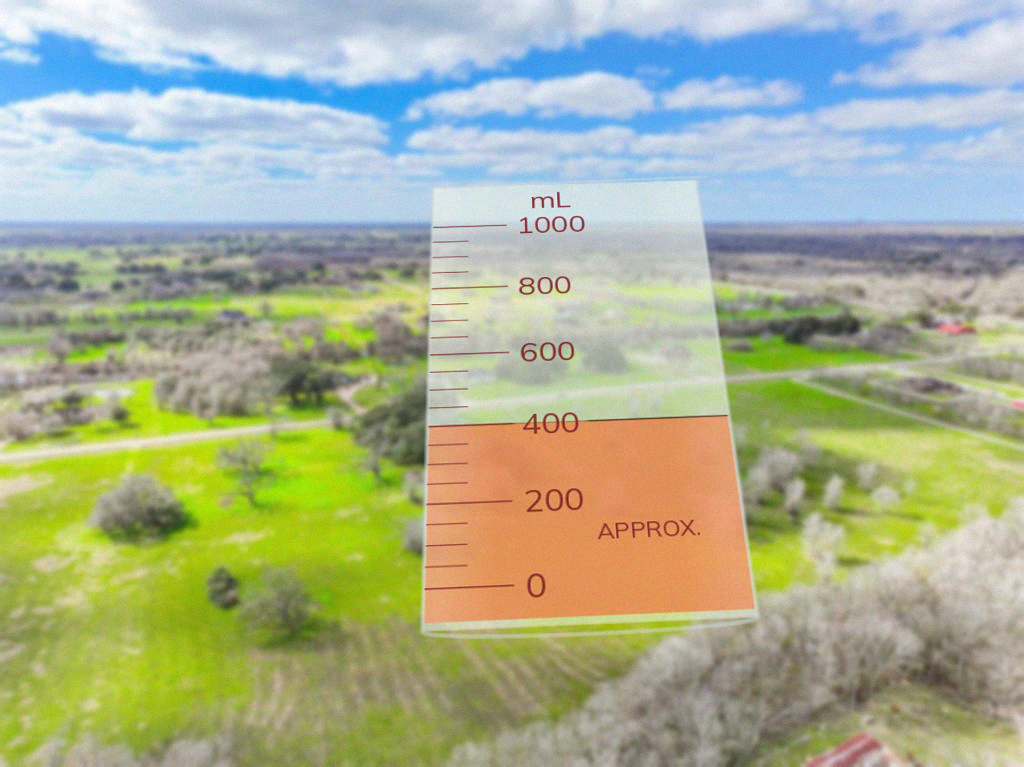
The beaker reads **400** mL
